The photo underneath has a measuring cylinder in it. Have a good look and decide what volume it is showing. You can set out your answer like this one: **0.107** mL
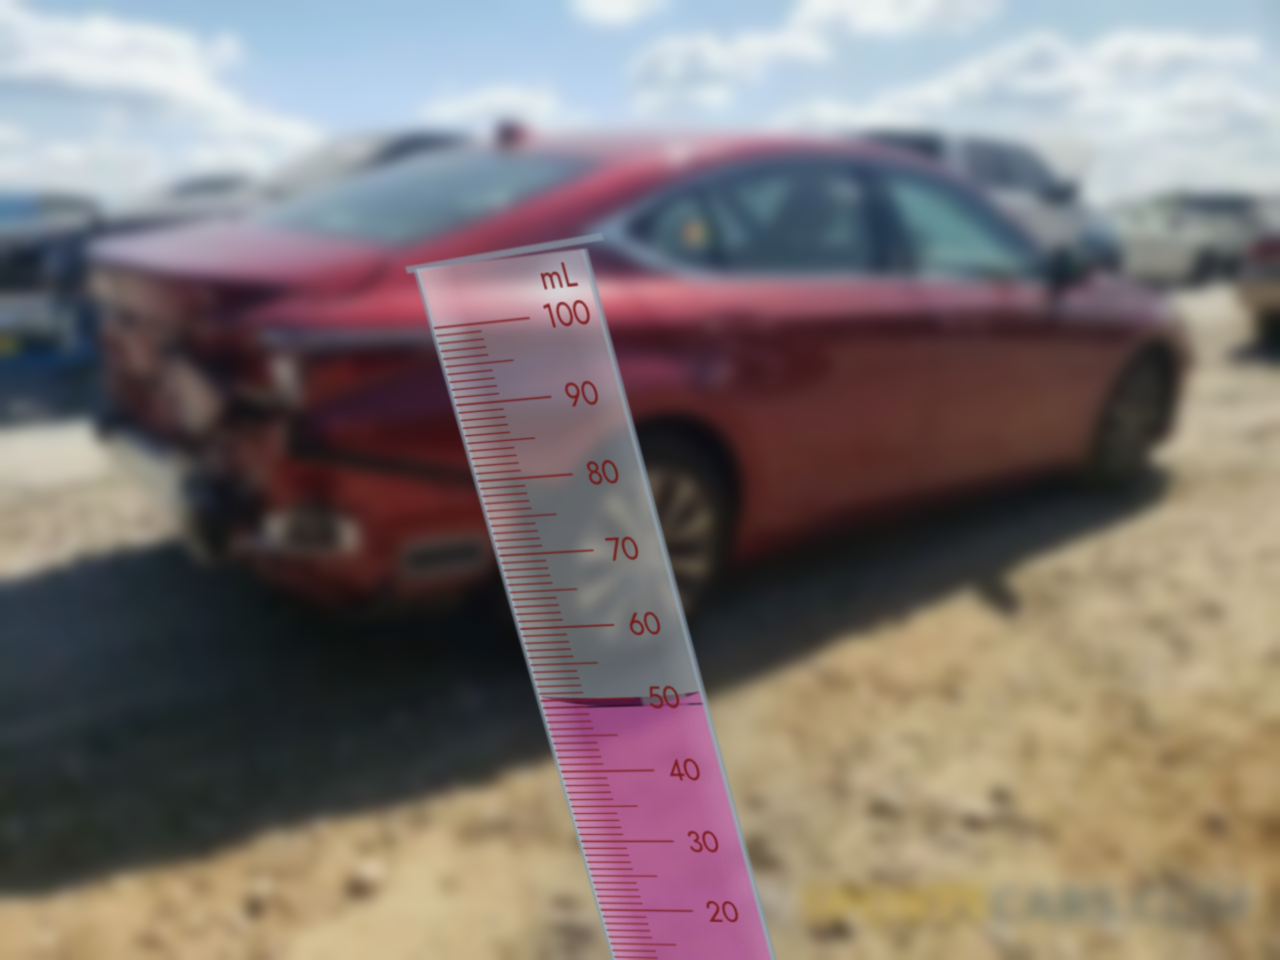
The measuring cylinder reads **49** mL
